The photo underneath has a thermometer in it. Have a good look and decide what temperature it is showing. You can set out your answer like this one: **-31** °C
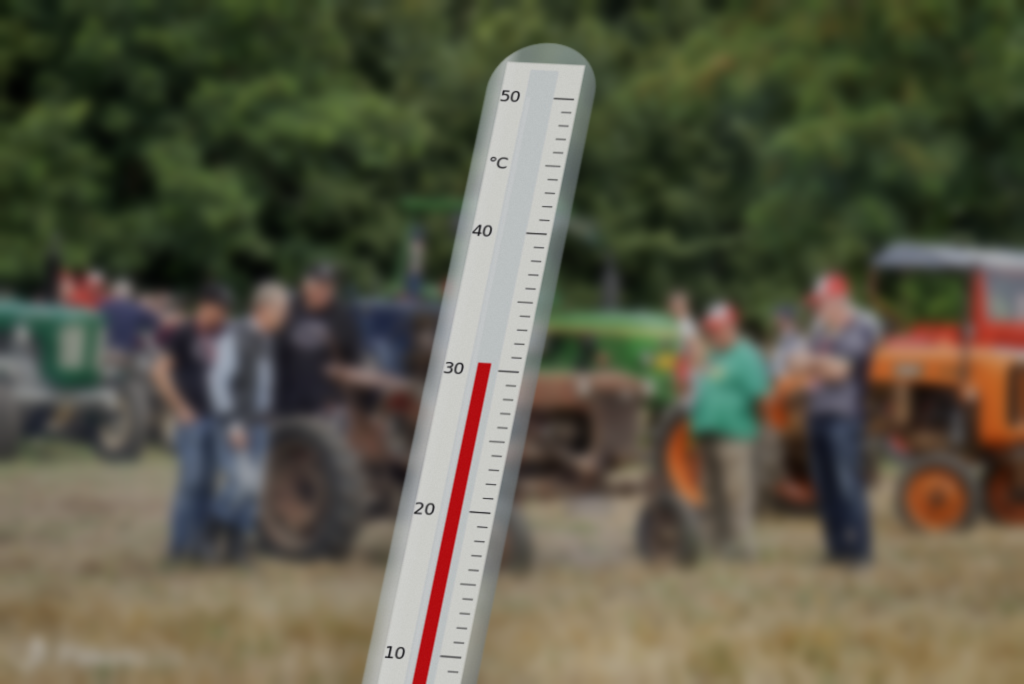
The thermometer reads **30.5** °C
